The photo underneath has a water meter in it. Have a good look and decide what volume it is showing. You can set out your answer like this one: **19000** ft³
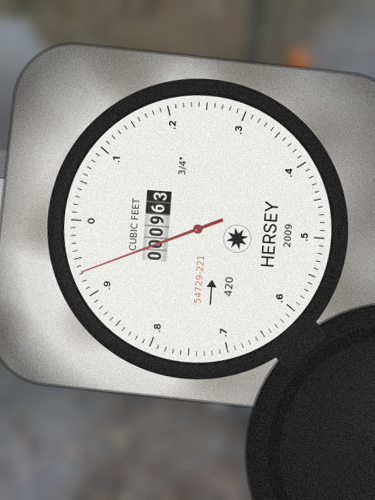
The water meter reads **962.93** ft³
